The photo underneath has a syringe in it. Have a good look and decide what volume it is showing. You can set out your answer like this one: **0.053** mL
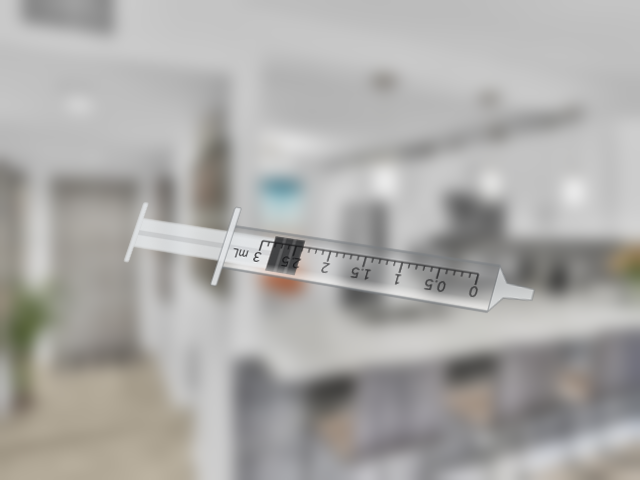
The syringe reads **2.4** mL
